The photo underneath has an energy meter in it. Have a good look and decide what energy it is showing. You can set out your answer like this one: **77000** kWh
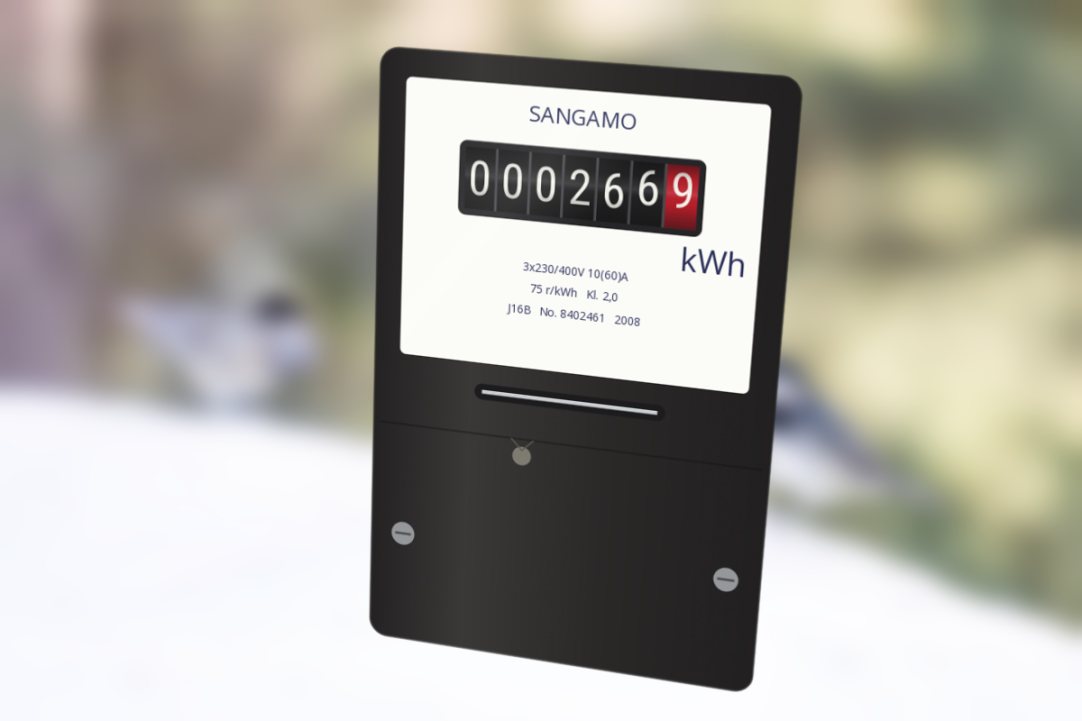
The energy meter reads **266.9** kWh
